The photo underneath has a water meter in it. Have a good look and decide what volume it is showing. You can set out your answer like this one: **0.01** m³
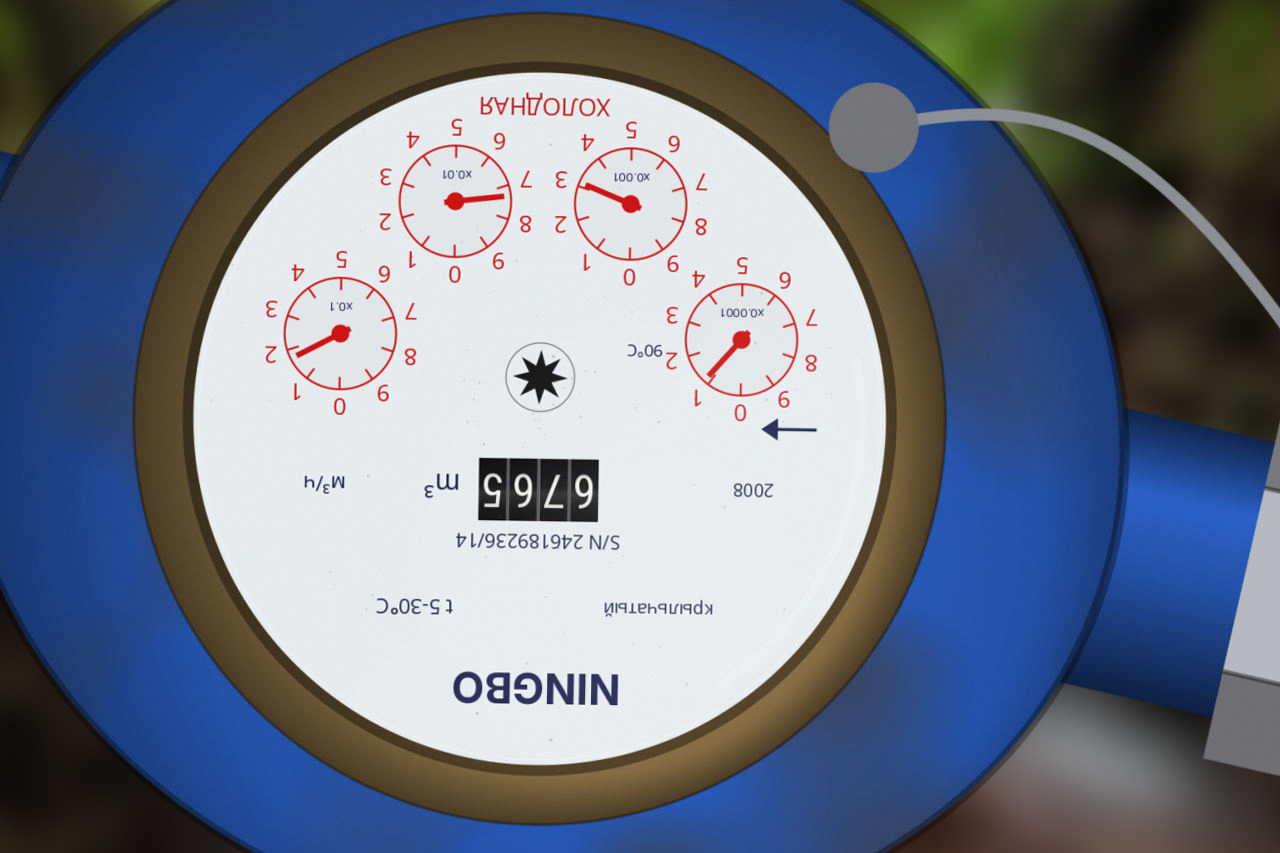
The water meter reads **6765.1731** m³
